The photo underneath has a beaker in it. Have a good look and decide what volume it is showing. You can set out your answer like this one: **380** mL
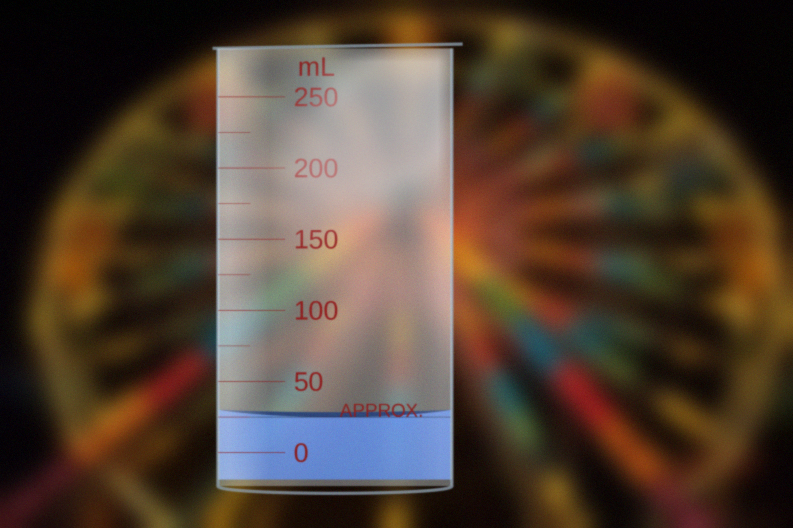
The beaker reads **25** mL
